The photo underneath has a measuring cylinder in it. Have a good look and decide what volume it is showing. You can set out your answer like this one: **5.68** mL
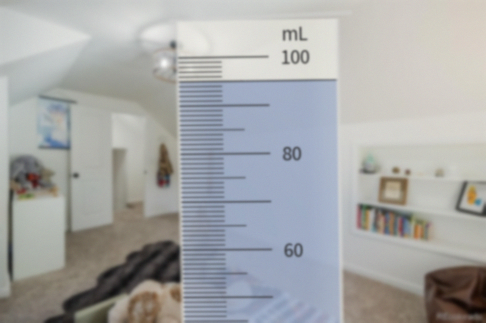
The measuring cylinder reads **95** mL
